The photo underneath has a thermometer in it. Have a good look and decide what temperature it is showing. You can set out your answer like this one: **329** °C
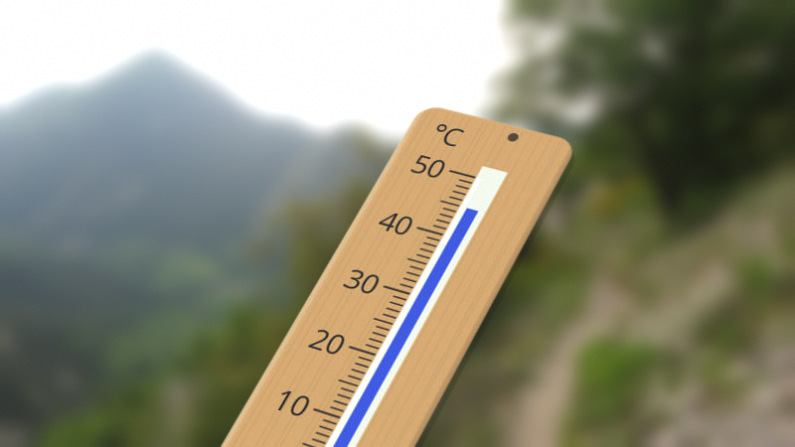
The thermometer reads **45** °C
